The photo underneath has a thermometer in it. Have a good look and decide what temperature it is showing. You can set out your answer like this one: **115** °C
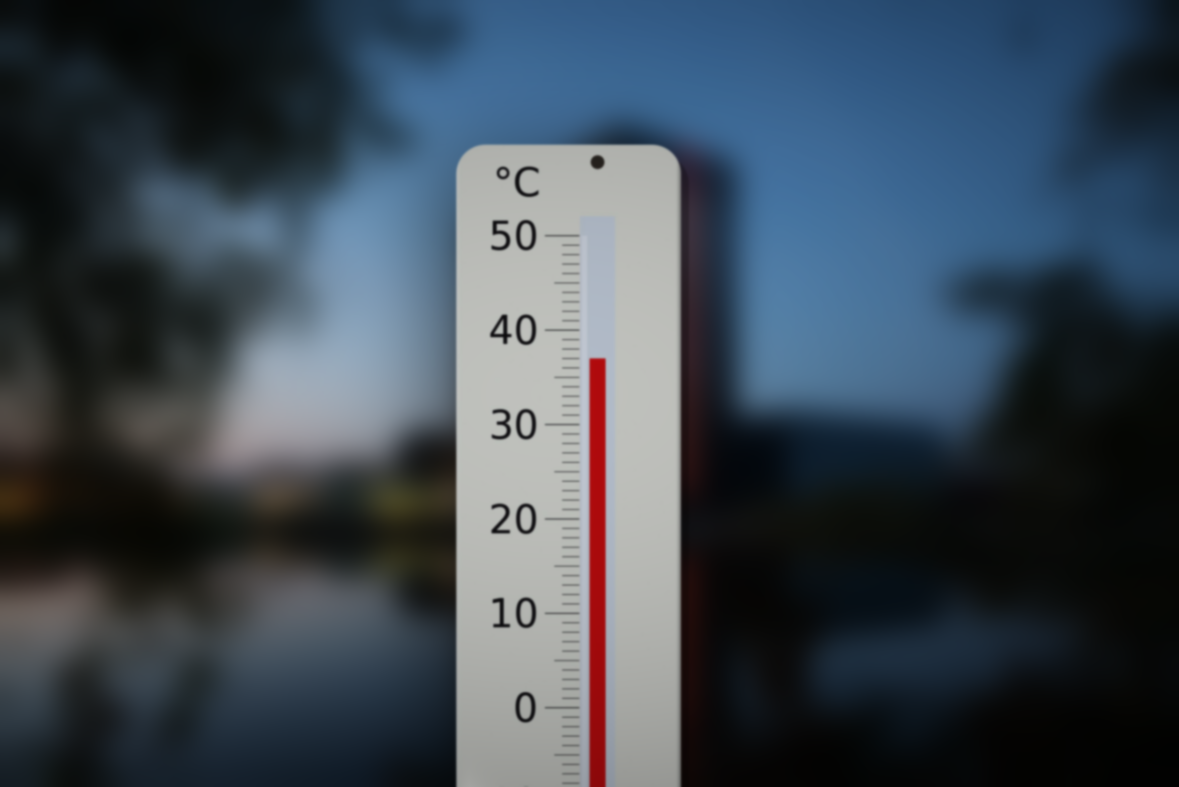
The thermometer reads **37** °C
